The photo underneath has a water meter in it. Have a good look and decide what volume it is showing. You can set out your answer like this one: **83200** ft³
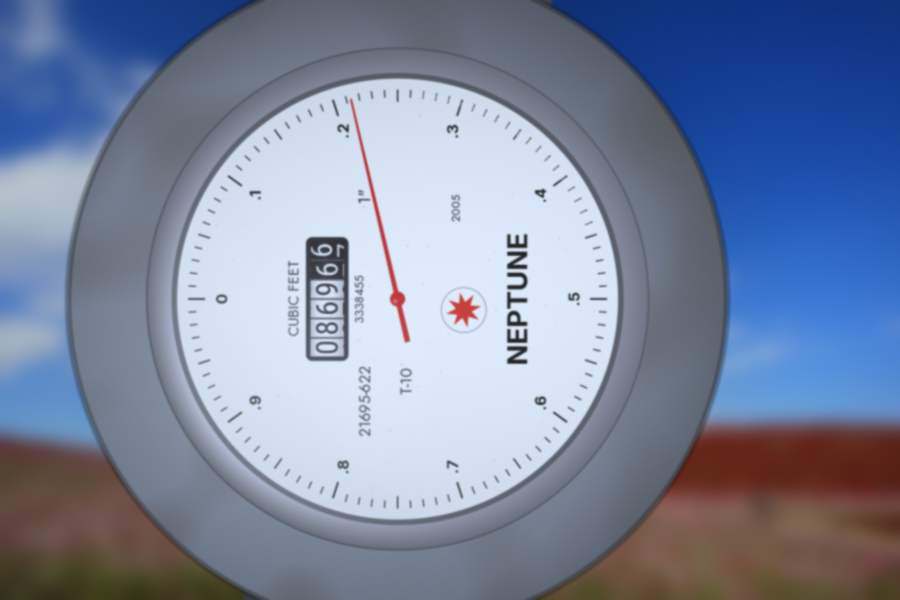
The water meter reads **86966.21** ft³
